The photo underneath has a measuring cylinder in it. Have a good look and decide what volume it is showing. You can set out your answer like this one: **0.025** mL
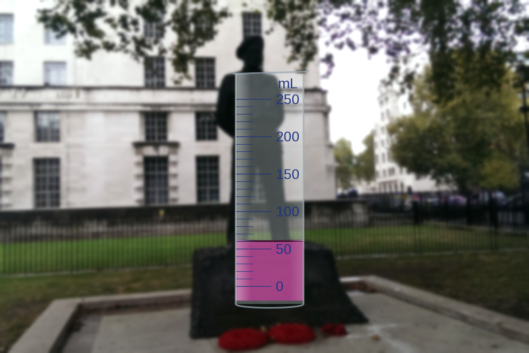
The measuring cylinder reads **60** mL
